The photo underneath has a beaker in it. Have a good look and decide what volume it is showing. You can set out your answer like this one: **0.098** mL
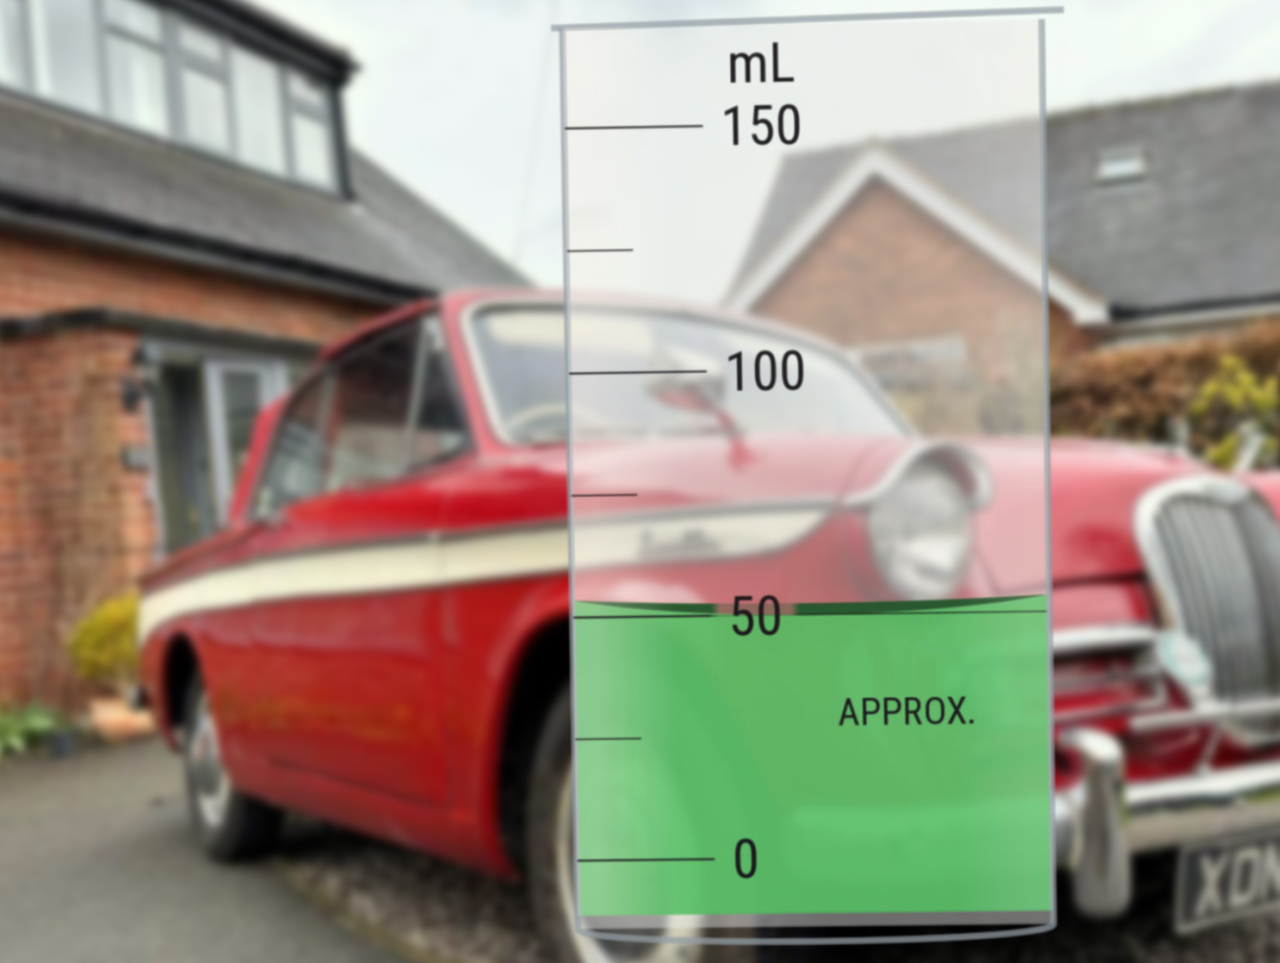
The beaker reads **50** mL
